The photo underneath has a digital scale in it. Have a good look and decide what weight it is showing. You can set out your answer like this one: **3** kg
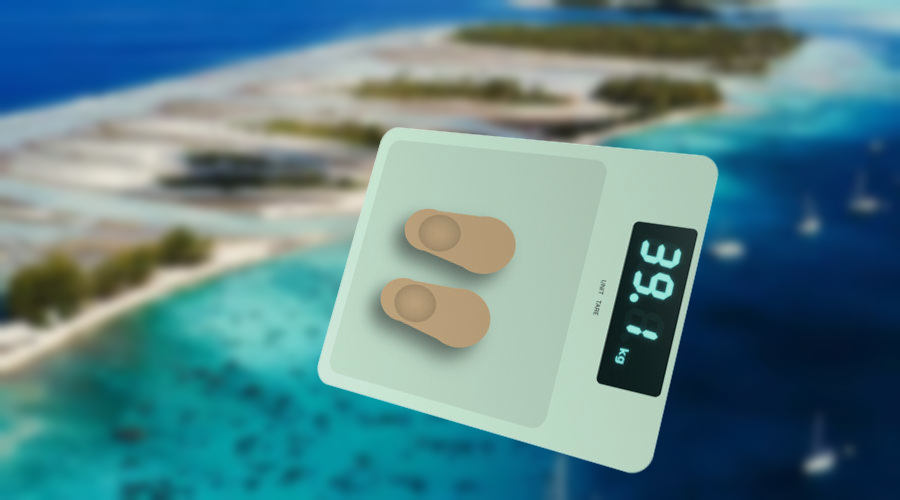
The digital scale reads **39.1** kg
